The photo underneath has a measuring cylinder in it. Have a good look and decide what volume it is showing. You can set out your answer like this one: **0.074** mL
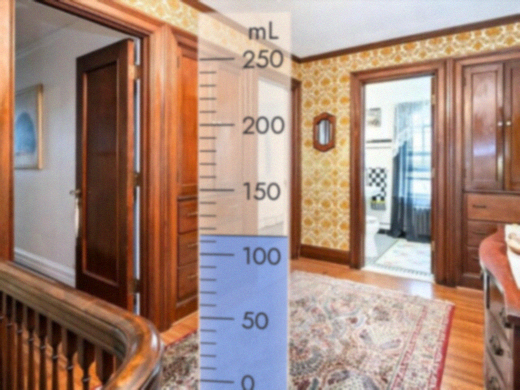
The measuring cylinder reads **115** mL
